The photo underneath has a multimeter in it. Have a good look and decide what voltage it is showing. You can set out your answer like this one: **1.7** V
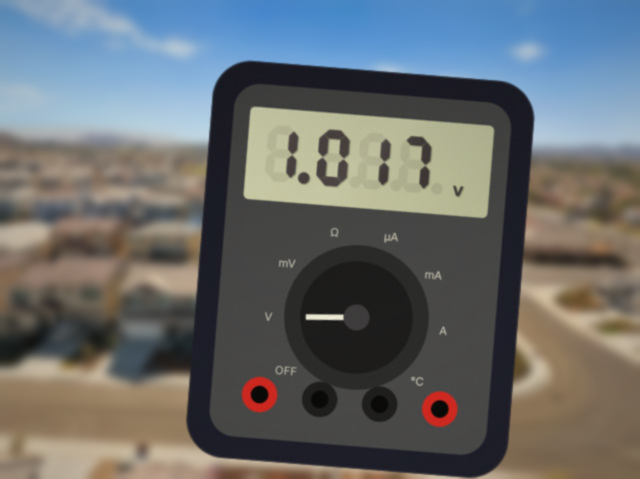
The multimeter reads **1.017** V
